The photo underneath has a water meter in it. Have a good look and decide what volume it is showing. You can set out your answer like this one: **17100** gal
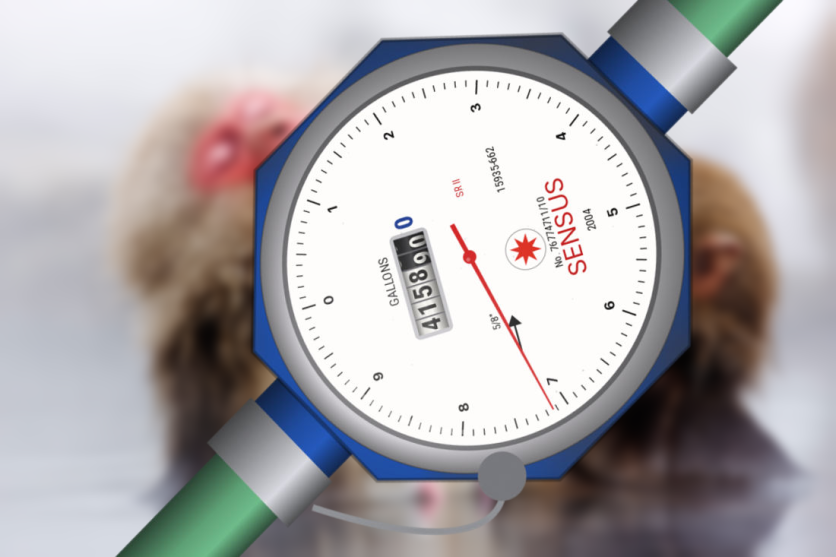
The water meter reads **4158897.1** gal
